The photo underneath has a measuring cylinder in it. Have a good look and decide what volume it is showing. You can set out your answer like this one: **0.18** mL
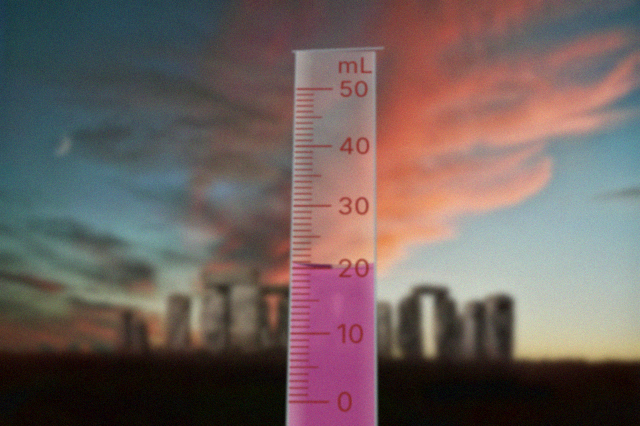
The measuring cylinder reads **20** mL
